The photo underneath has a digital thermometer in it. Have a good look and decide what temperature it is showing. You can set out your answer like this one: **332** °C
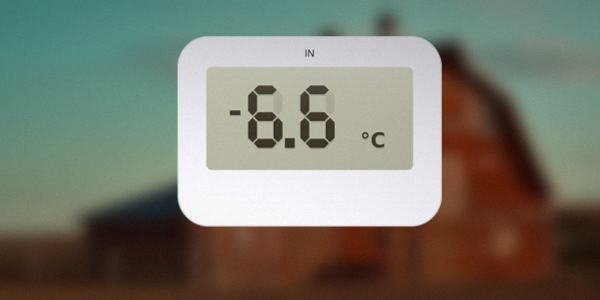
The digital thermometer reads **-6.6** °C
